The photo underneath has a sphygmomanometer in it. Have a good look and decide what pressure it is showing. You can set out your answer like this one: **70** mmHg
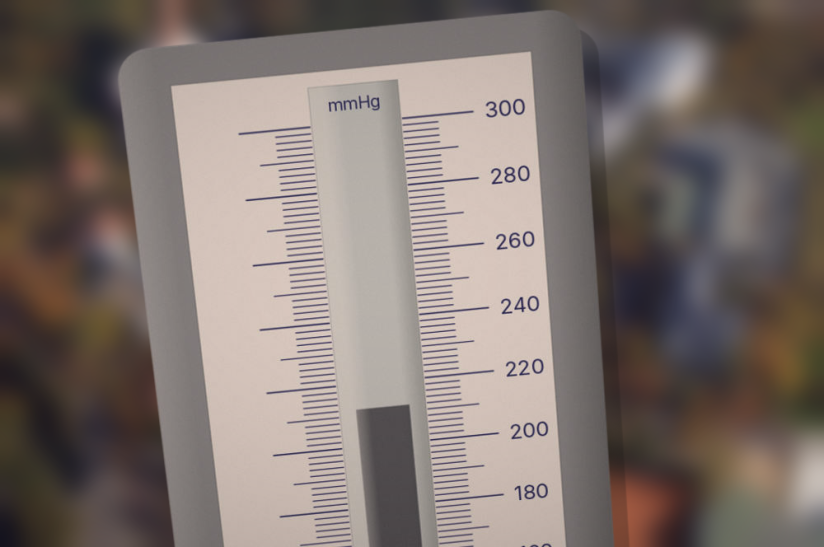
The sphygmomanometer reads **212** mmHg
